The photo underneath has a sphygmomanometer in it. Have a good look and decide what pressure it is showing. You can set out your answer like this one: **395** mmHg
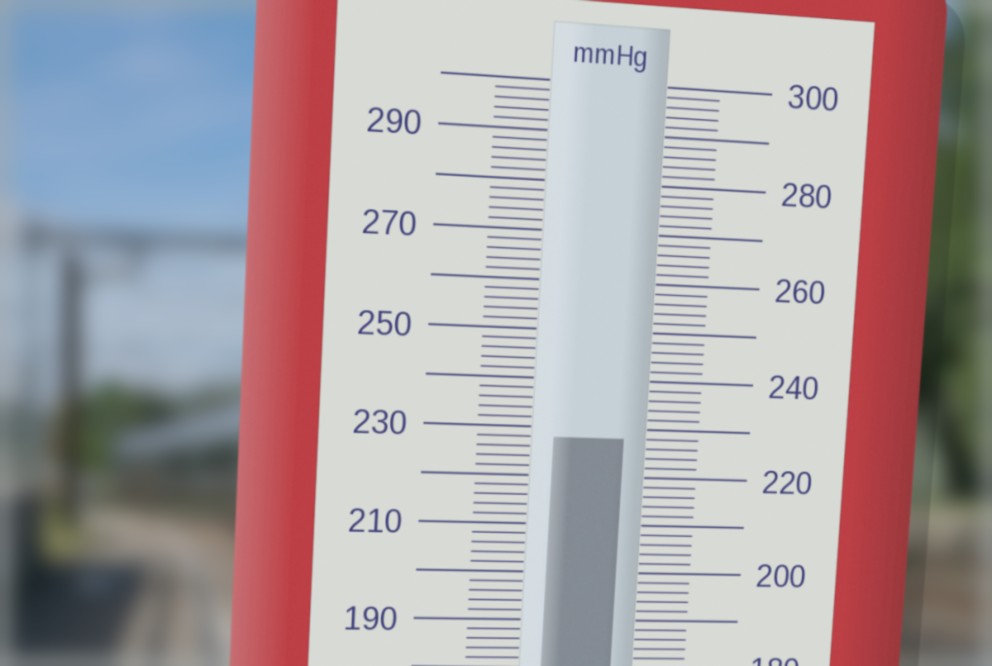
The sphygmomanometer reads **228** mmHg
